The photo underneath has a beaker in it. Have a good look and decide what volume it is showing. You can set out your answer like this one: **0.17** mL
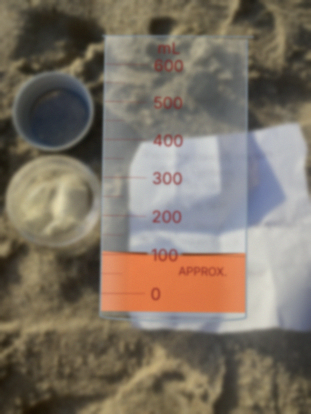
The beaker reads **100** mL
